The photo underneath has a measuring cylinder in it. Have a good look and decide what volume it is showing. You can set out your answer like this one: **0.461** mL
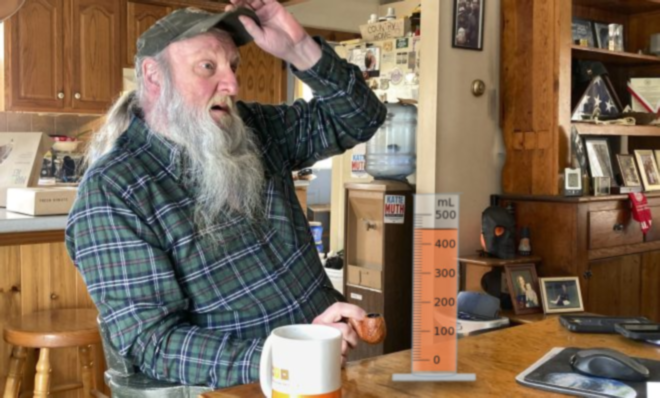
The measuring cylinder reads **450** mL
